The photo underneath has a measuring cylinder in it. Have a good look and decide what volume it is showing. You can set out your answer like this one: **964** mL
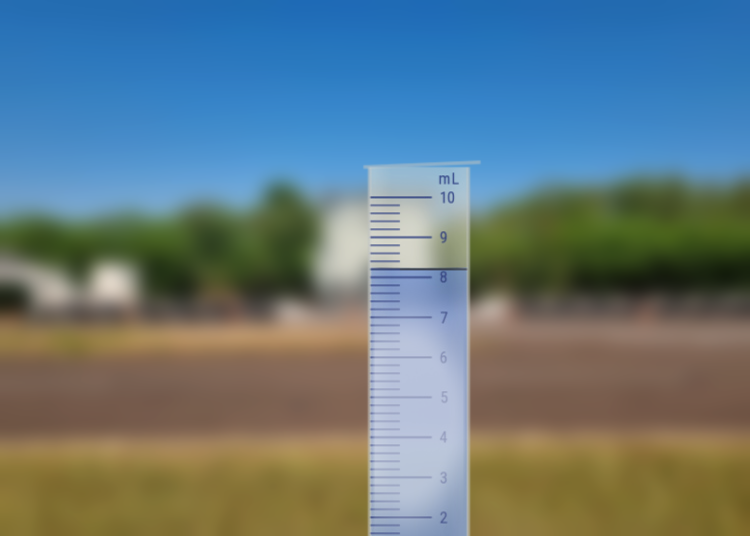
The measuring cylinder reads **8.2** mL
